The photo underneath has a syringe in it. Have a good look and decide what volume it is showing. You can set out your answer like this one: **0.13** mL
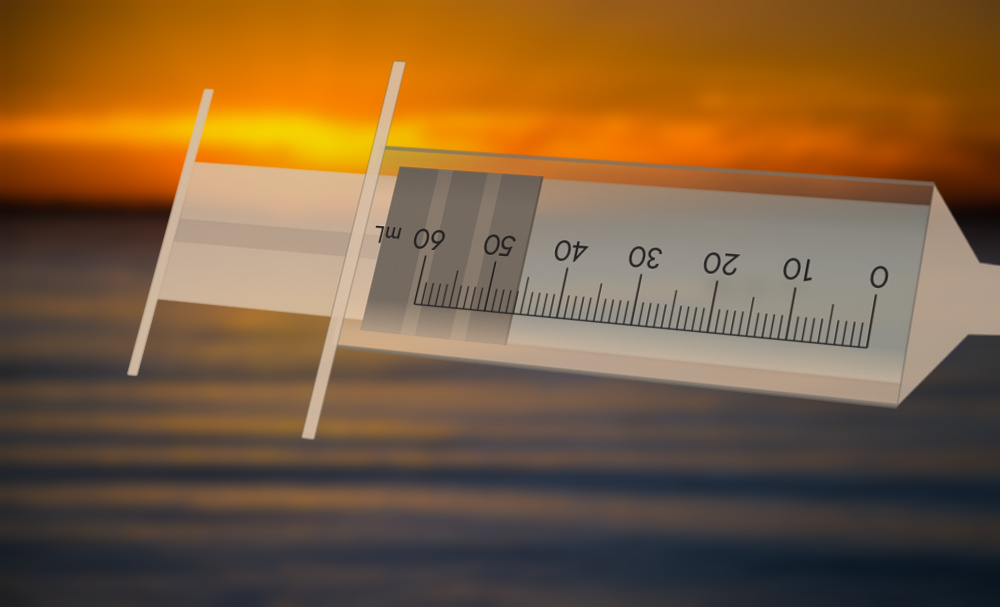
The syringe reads **46** mL
